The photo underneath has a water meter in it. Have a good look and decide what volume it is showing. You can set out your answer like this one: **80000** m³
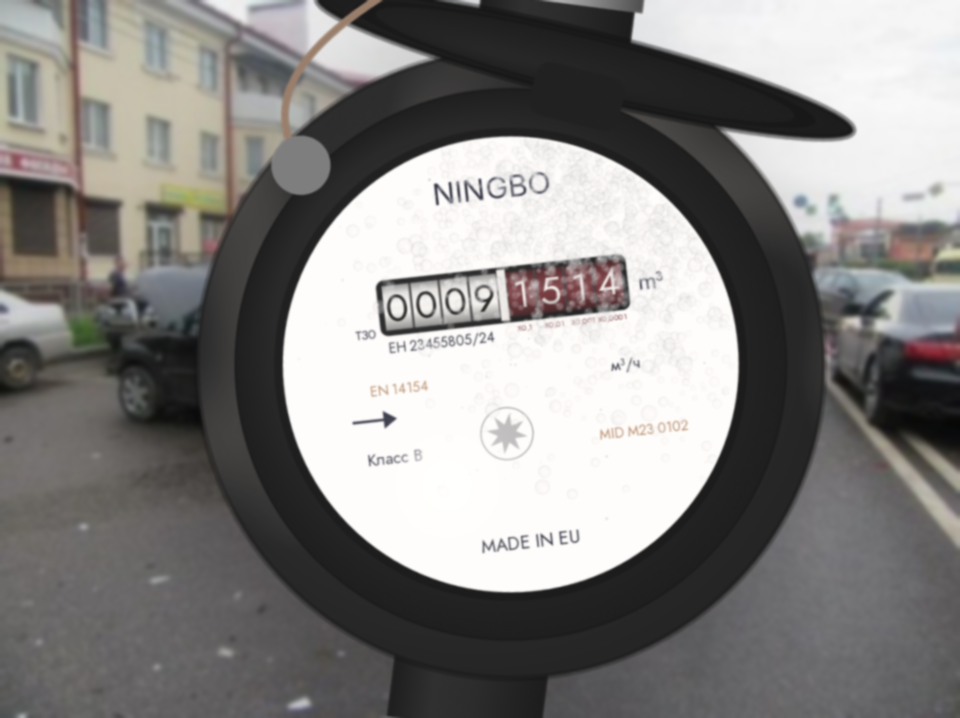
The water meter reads **9.1514** m³
